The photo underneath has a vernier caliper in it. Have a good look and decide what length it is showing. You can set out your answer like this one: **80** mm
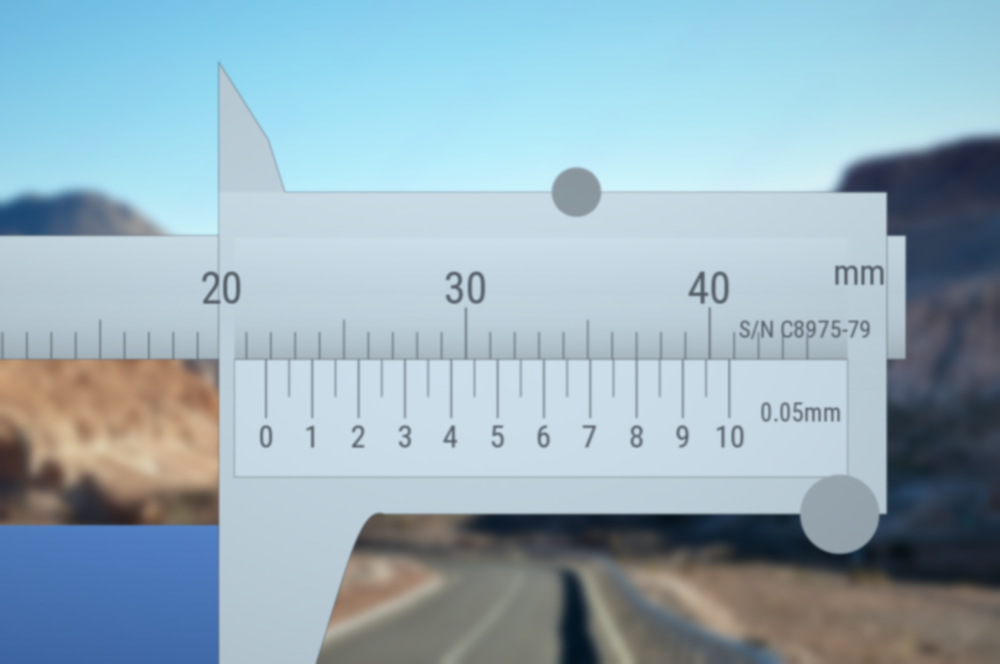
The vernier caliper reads **21.8** mm
